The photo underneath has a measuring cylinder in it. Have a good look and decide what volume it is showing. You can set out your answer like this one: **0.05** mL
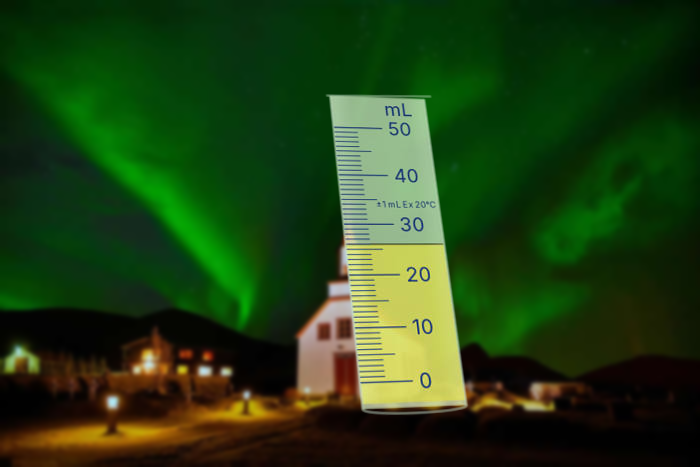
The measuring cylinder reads **26** mL
